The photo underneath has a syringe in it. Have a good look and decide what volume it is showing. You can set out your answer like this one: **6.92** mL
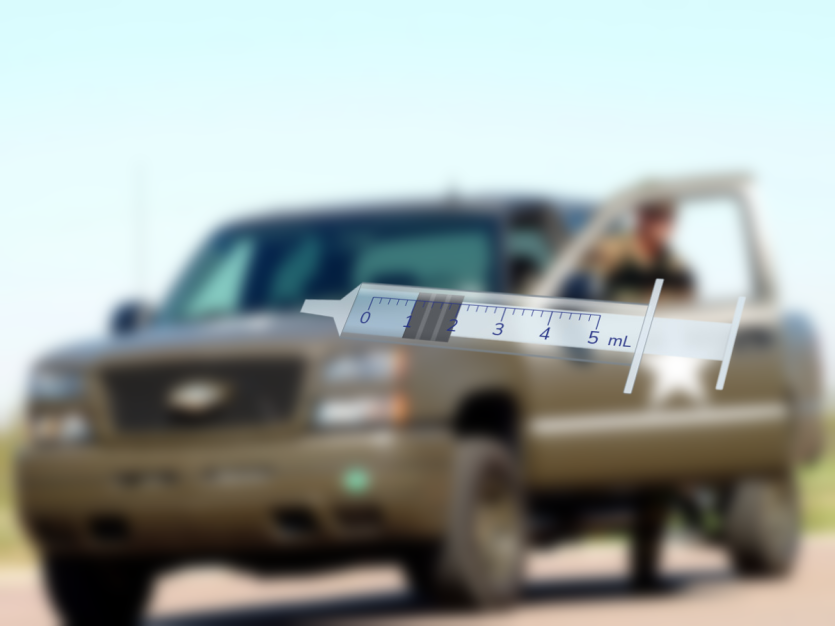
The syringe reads **1** mL
